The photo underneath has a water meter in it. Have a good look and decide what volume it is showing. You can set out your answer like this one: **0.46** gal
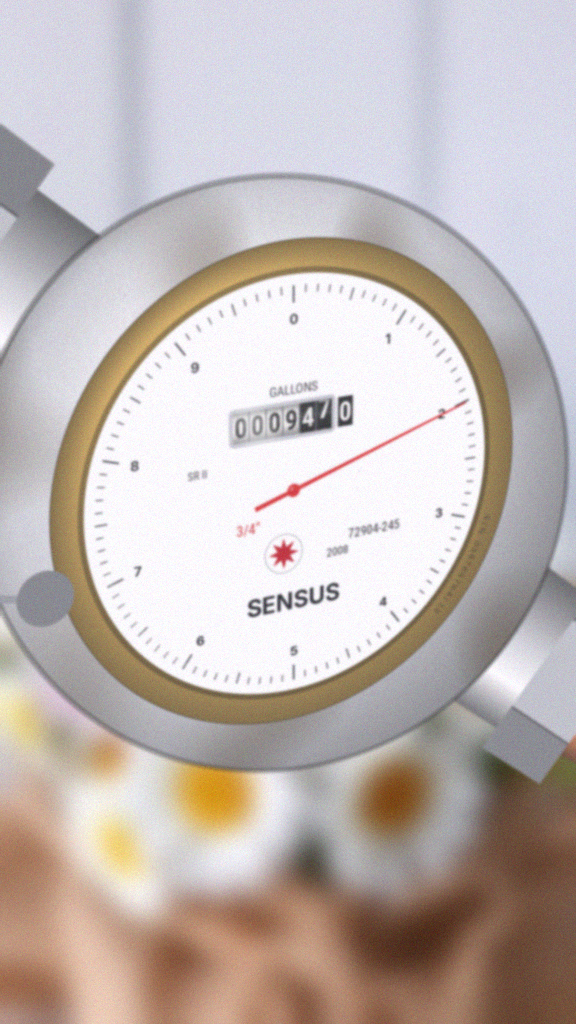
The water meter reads **9472.0** gal
